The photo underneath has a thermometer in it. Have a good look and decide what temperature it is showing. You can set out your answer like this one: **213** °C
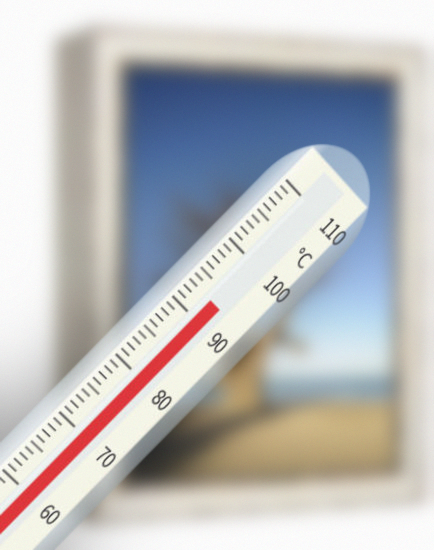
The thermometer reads **93** °C
